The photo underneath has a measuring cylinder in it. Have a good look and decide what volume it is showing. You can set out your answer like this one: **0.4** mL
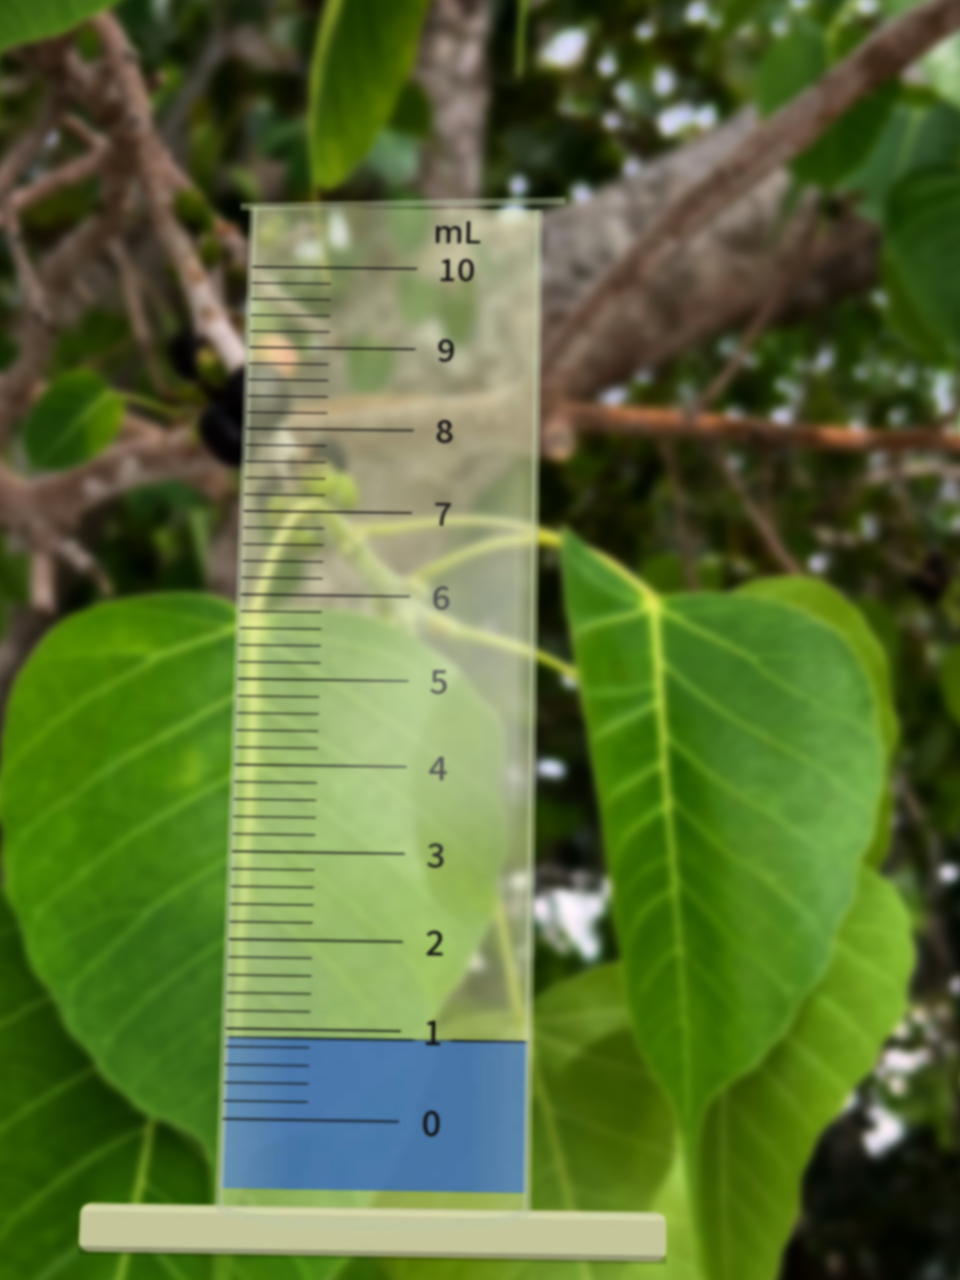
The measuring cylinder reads **0.9** mL
